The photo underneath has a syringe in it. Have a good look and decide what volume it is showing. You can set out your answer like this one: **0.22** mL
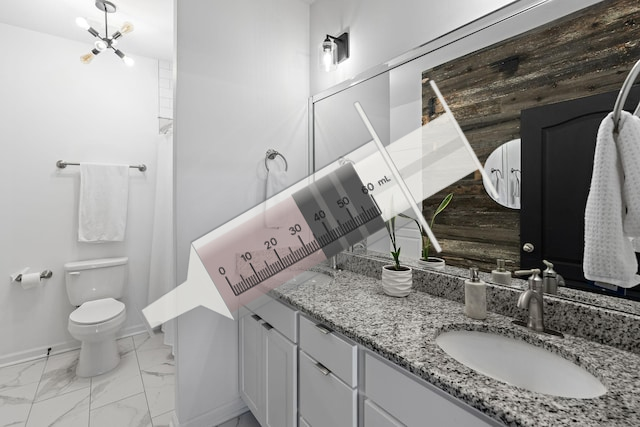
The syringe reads **35** mL
